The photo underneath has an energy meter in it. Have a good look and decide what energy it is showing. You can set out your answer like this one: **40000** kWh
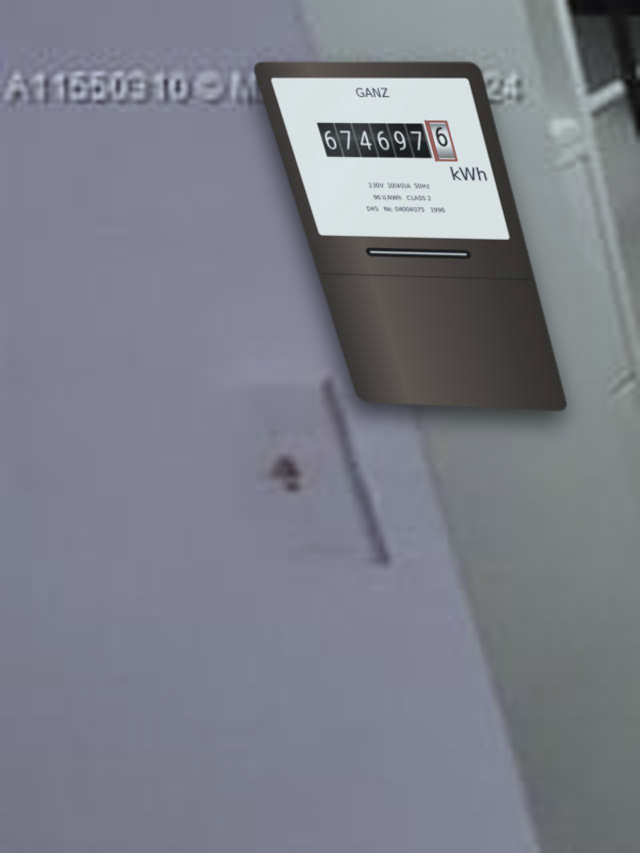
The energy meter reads **674697.6** kWh
